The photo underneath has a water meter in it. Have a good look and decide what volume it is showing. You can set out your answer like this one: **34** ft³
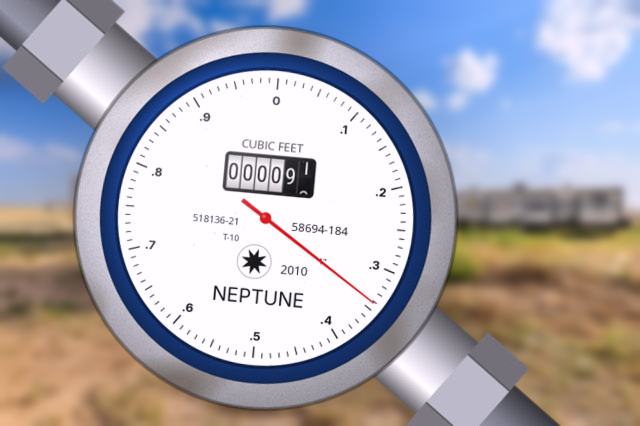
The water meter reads **91.34** ft³
